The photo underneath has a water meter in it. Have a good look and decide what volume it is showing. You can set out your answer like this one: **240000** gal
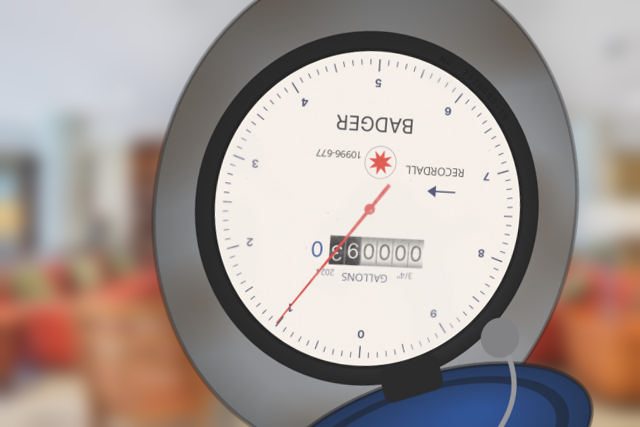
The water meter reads **931.0** gal
